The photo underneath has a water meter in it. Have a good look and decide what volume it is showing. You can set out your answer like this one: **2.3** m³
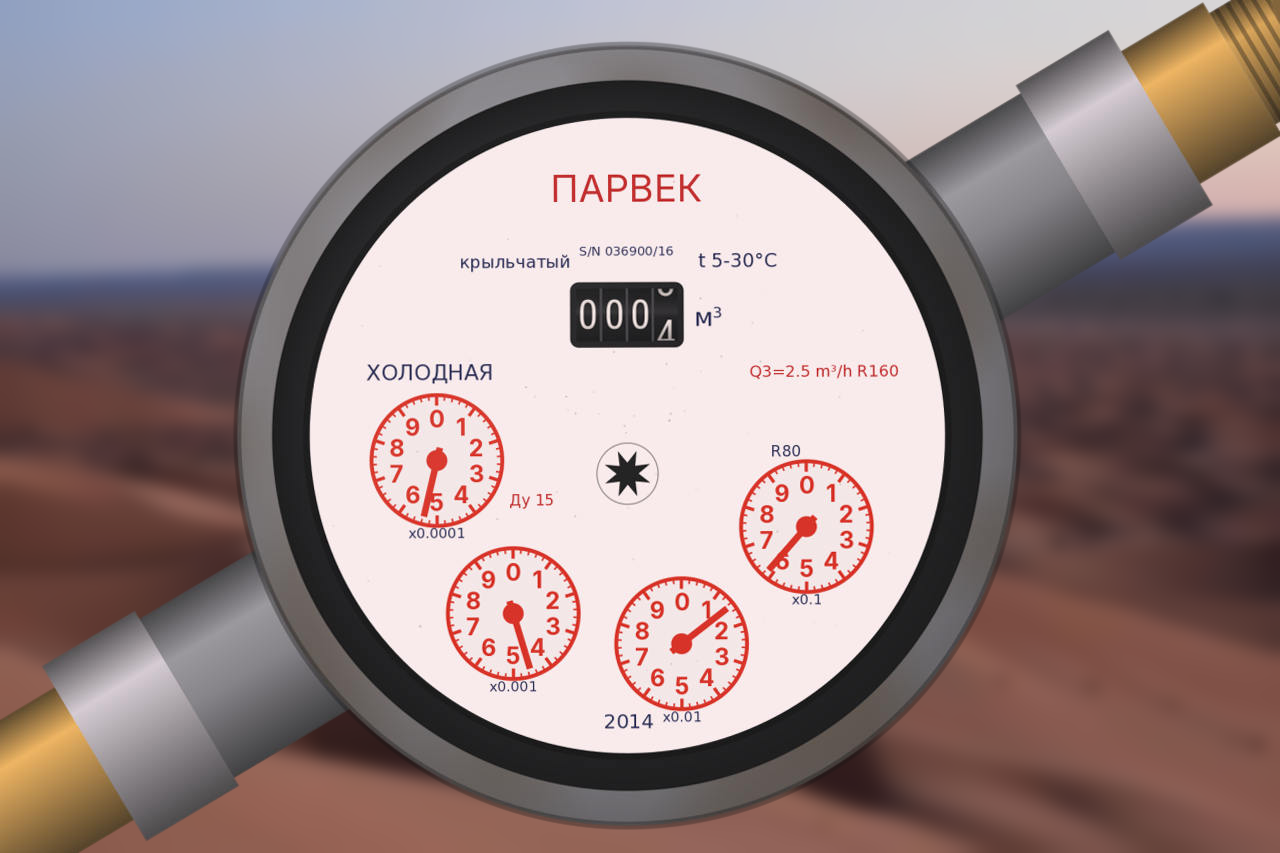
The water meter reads **3.6145** m³
